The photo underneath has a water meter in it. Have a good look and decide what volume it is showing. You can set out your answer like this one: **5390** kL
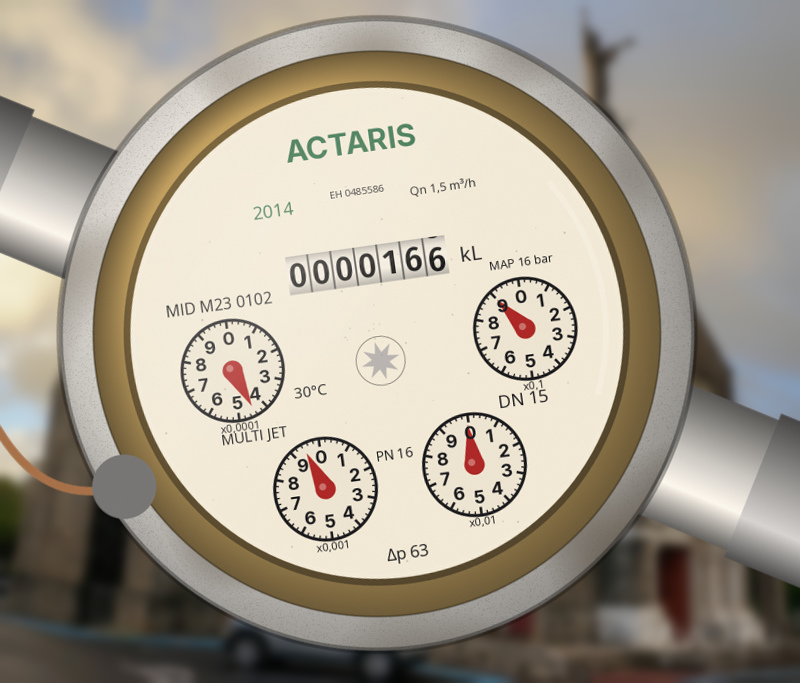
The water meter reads **165.8994** kL
